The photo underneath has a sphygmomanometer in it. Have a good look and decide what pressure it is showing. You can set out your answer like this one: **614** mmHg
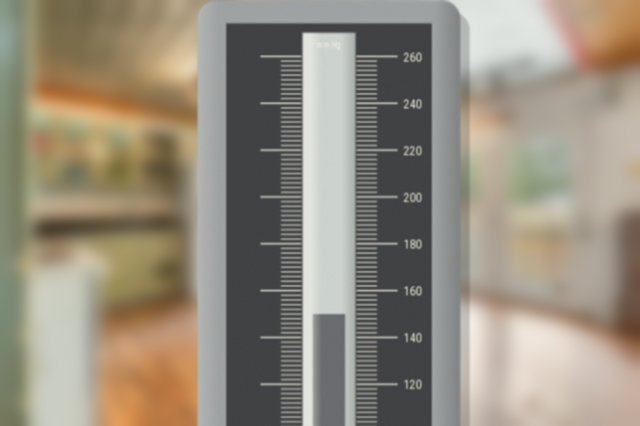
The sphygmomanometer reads **150** mmHg
